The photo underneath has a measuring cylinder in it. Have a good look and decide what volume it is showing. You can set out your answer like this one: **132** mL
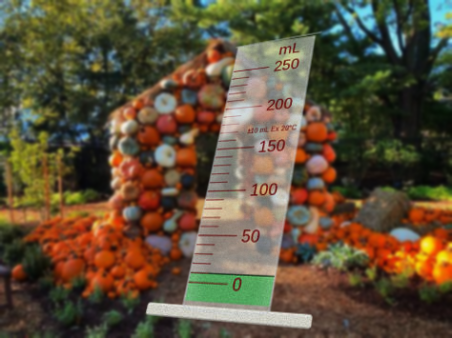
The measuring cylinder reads **10** mL
